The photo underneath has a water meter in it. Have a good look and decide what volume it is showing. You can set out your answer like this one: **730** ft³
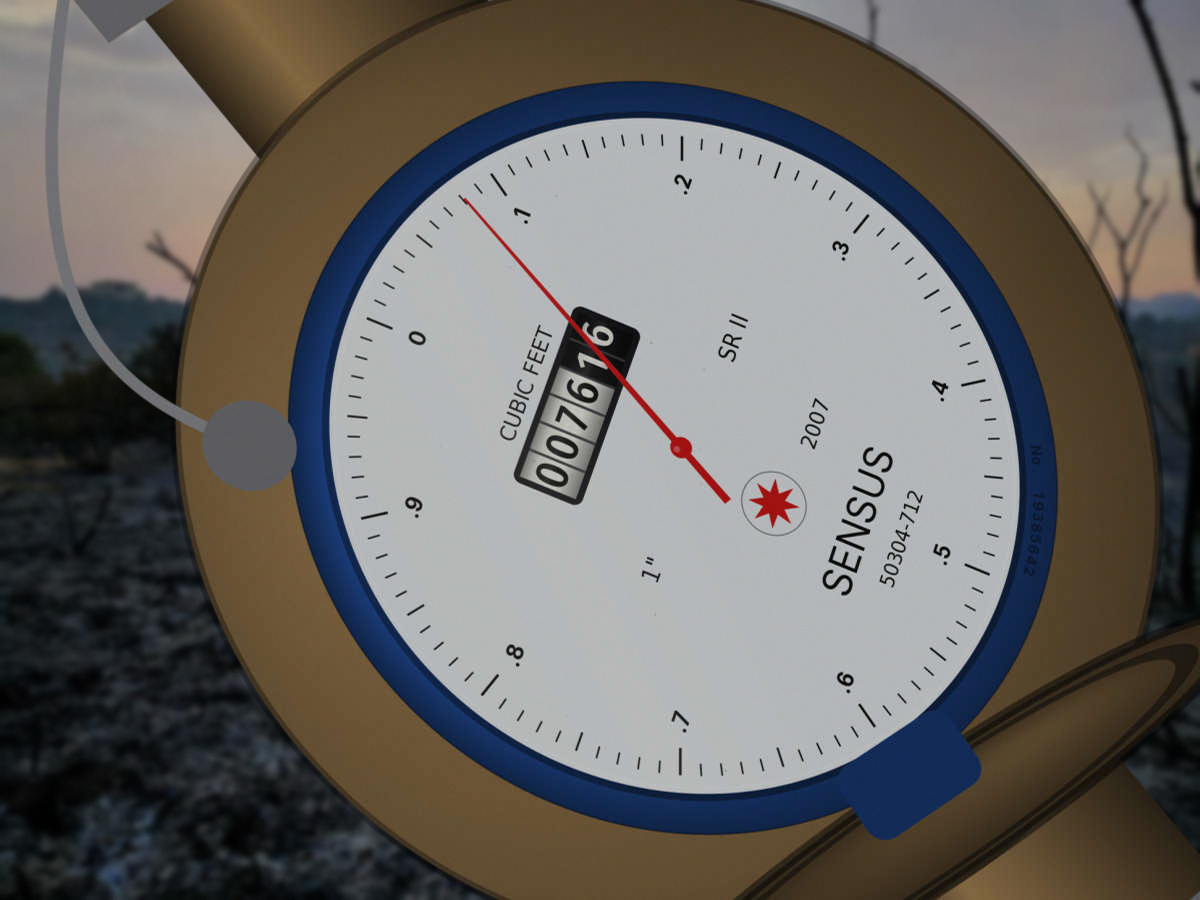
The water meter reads **7616.08** ft³
